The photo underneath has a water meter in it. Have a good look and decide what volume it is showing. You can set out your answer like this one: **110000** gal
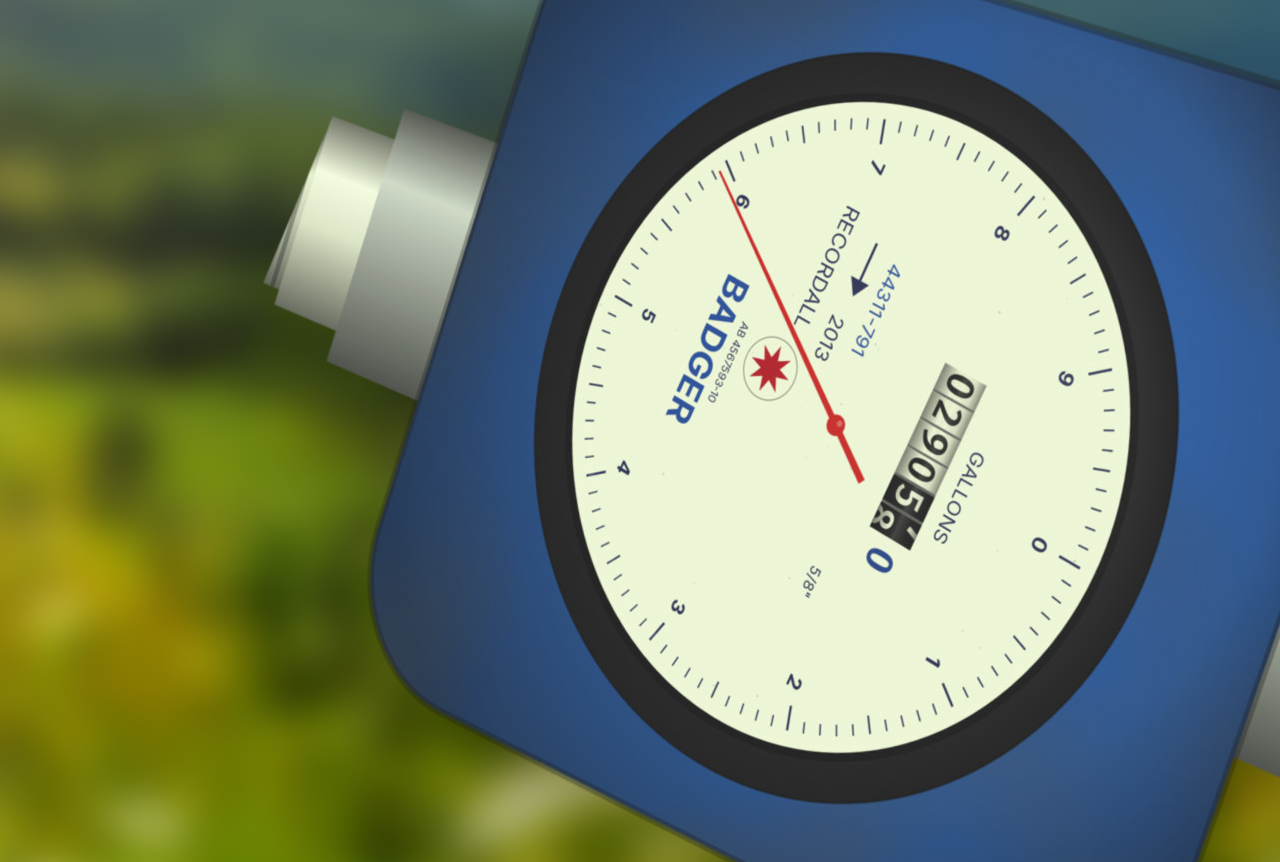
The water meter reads **290575.9** gal
